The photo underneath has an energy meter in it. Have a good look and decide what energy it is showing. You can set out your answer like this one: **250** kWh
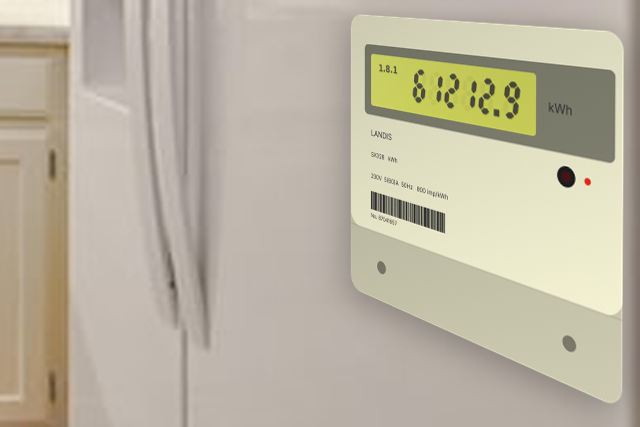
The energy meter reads **61212.9** kWh
